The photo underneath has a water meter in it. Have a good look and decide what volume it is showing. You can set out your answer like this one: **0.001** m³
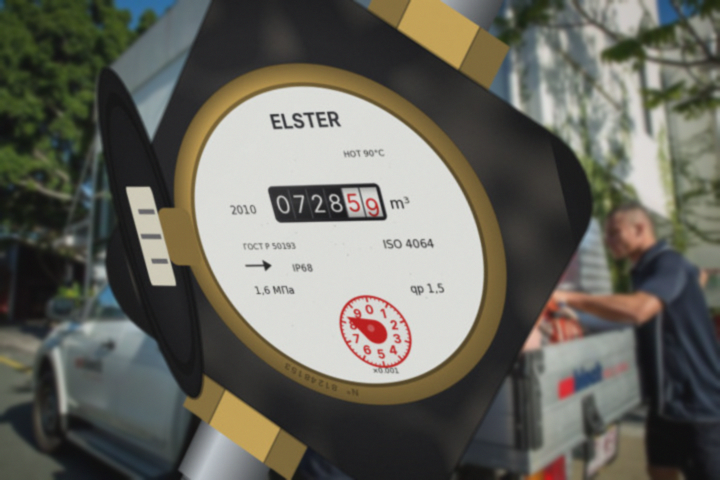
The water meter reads **728.588** m³
